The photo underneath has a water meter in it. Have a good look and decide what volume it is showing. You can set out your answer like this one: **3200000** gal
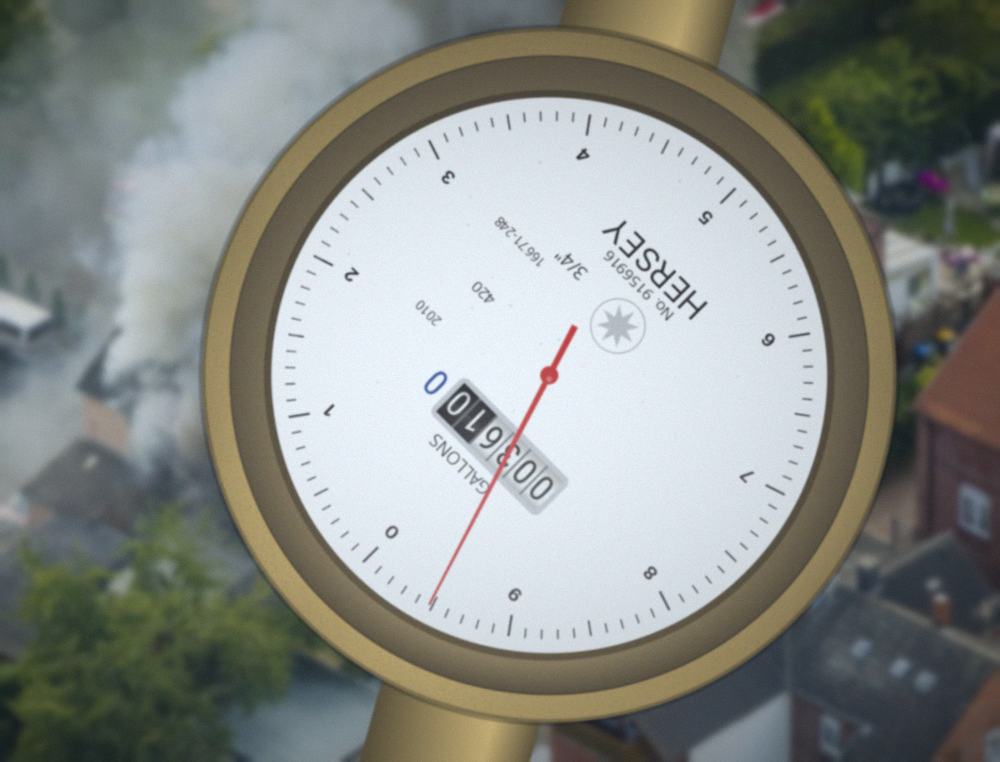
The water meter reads **36099.5** gal
